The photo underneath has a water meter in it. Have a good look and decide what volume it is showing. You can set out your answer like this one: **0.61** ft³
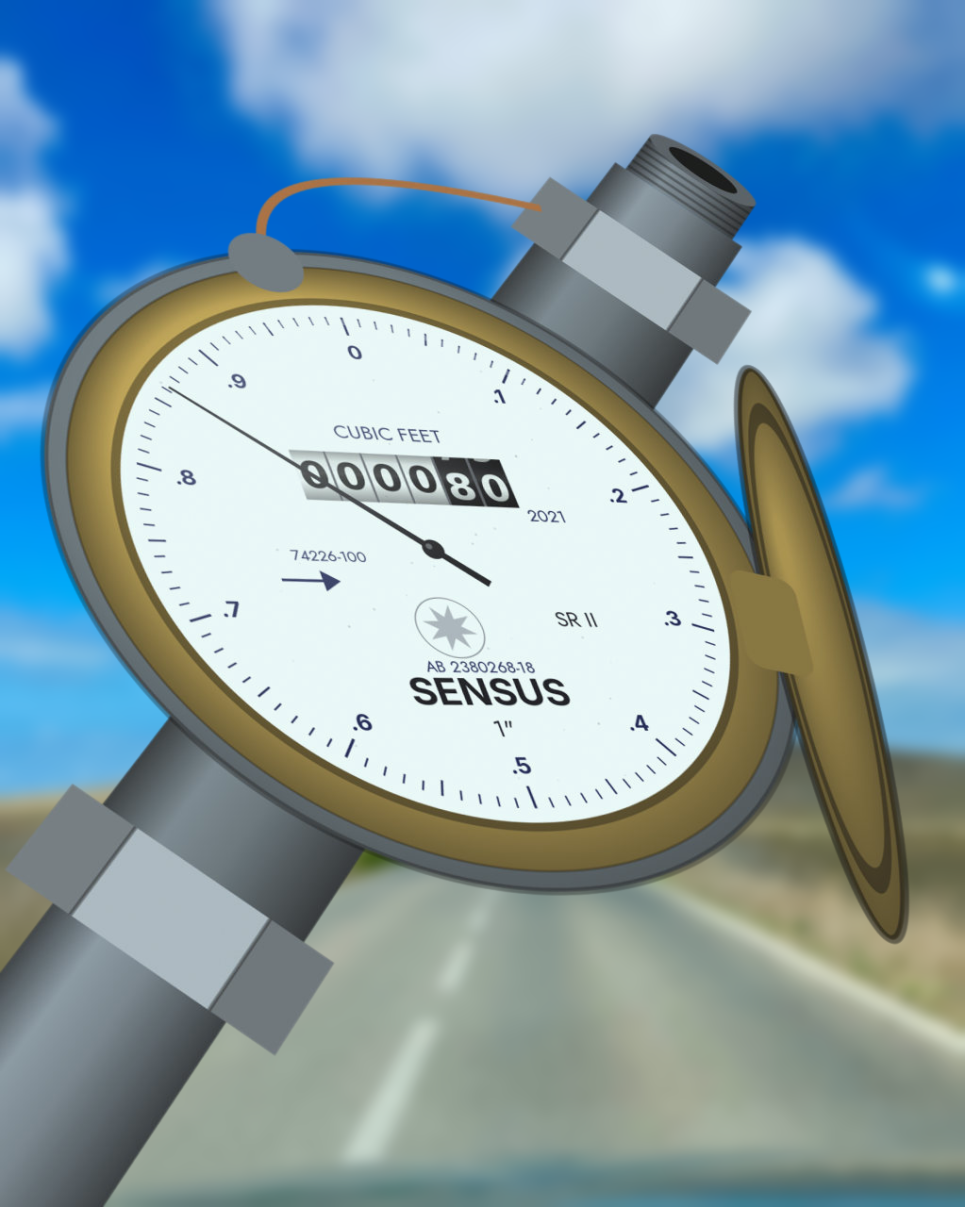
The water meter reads **79.86** ft³
